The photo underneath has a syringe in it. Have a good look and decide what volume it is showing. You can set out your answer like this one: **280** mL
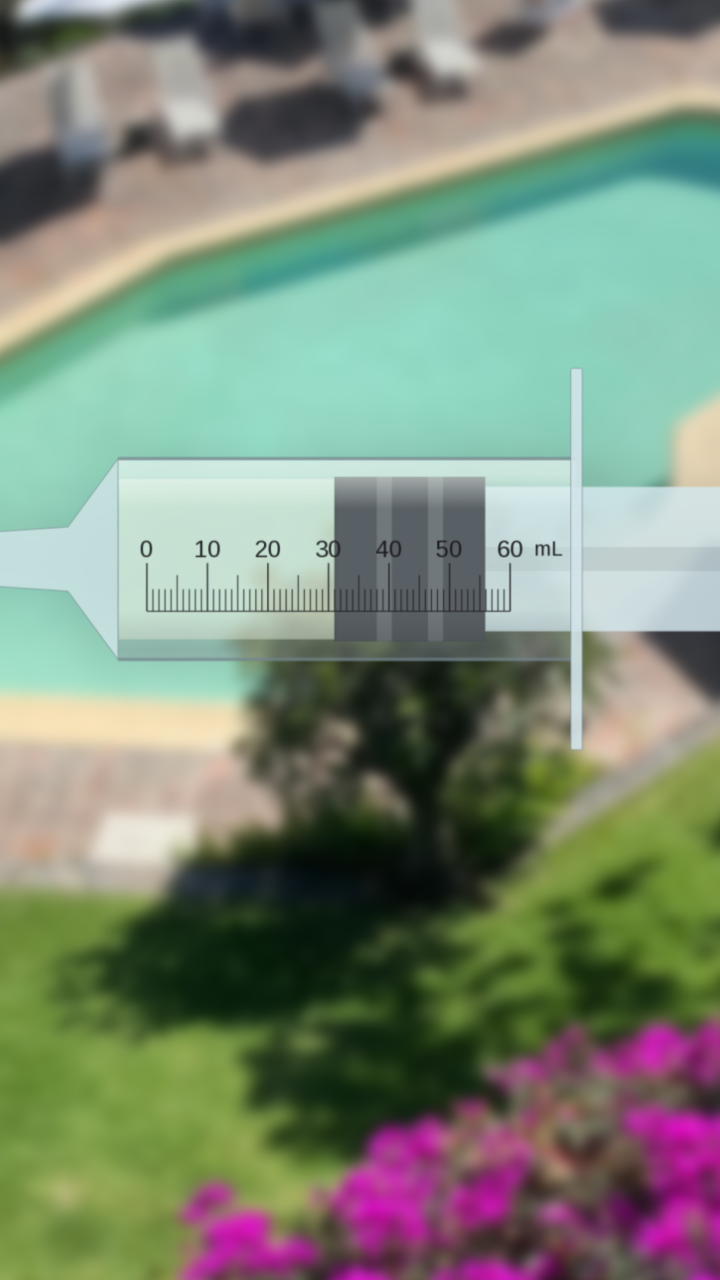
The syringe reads **31** mL
